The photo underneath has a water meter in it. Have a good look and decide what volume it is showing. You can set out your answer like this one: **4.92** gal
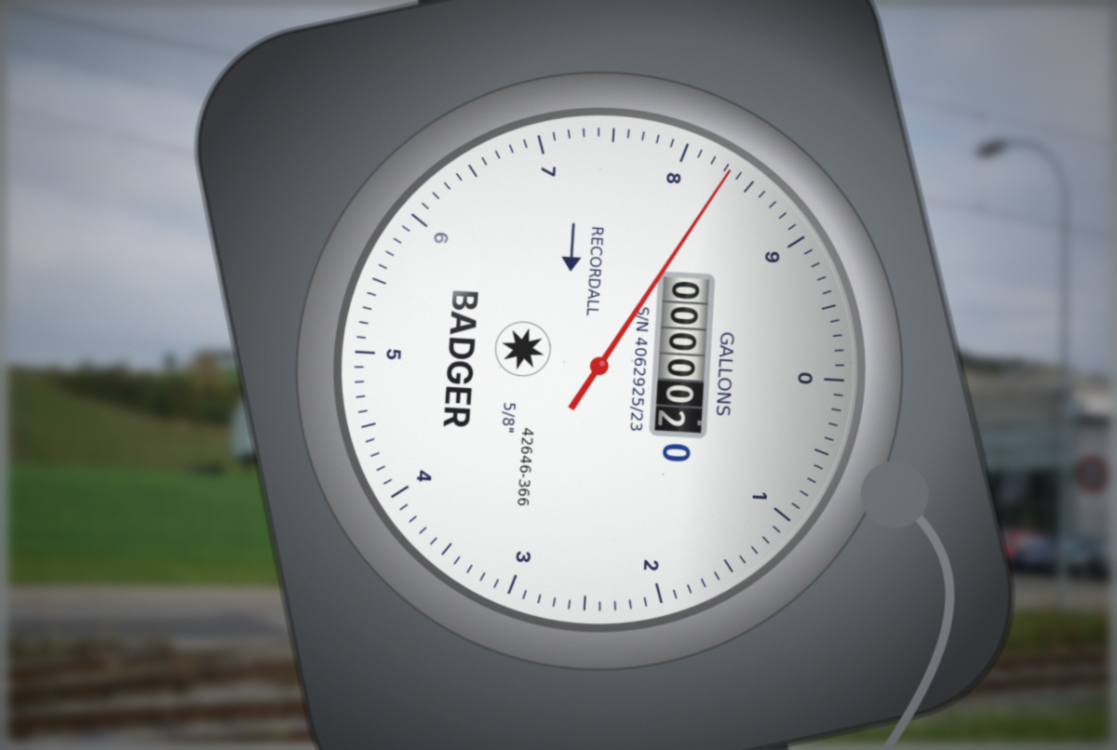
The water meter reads **18.3** gal
